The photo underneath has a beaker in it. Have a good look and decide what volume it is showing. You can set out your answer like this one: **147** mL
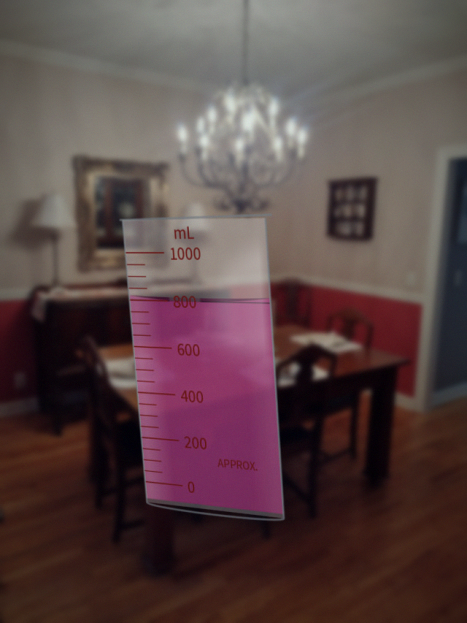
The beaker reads **800** mL
